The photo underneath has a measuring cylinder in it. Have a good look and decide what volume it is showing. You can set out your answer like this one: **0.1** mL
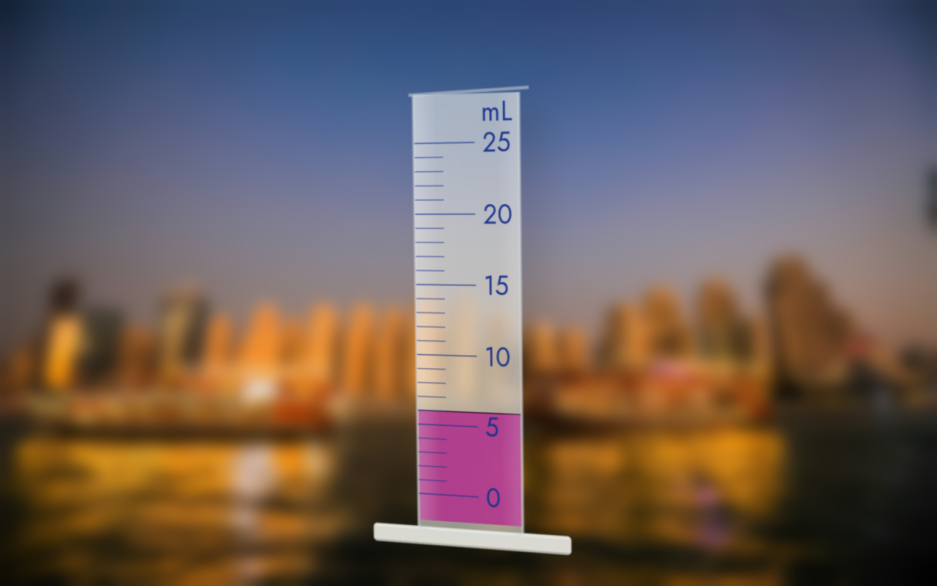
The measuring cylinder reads **6** mL
